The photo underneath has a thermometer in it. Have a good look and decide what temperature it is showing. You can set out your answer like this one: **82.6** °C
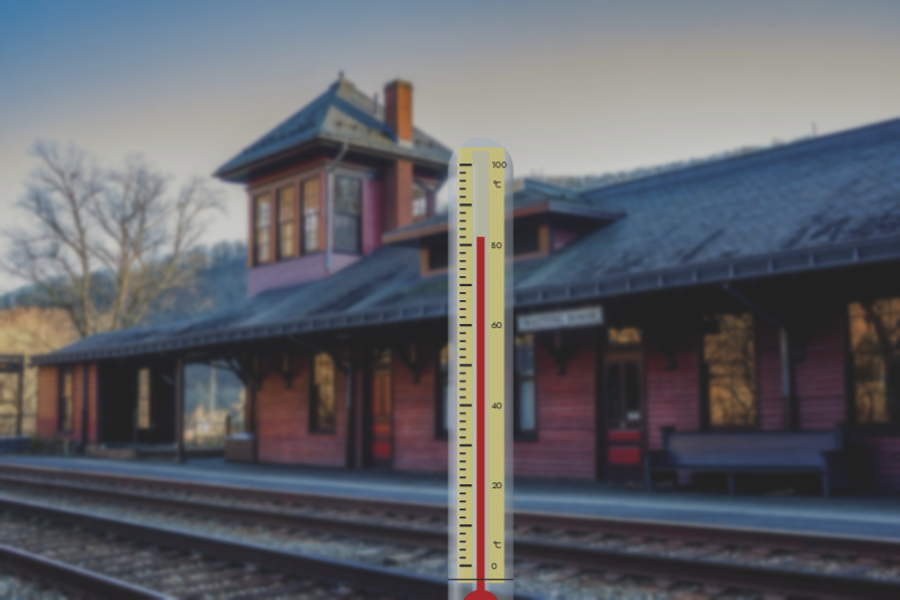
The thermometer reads **82** °C
